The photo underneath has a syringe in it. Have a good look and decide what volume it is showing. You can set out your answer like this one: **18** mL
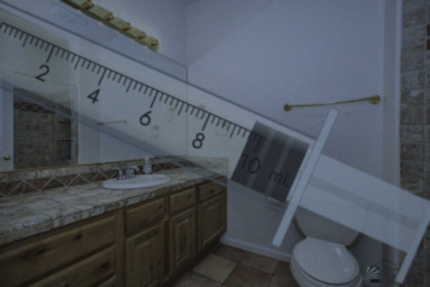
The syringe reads **9.6** mL
